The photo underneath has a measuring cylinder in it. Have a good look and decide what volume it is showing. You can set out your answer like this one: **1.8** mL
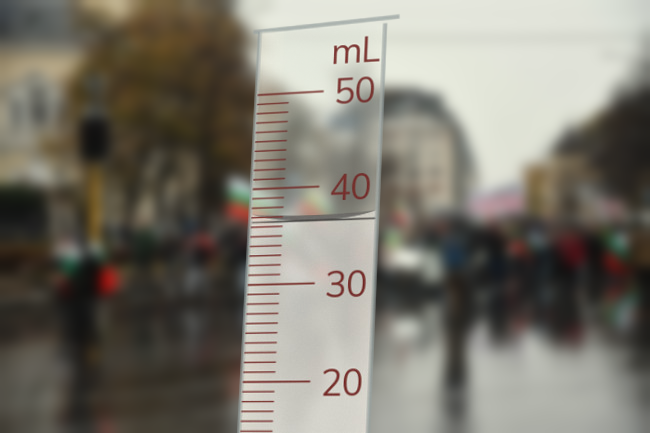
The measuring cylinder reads **36.5** mL
